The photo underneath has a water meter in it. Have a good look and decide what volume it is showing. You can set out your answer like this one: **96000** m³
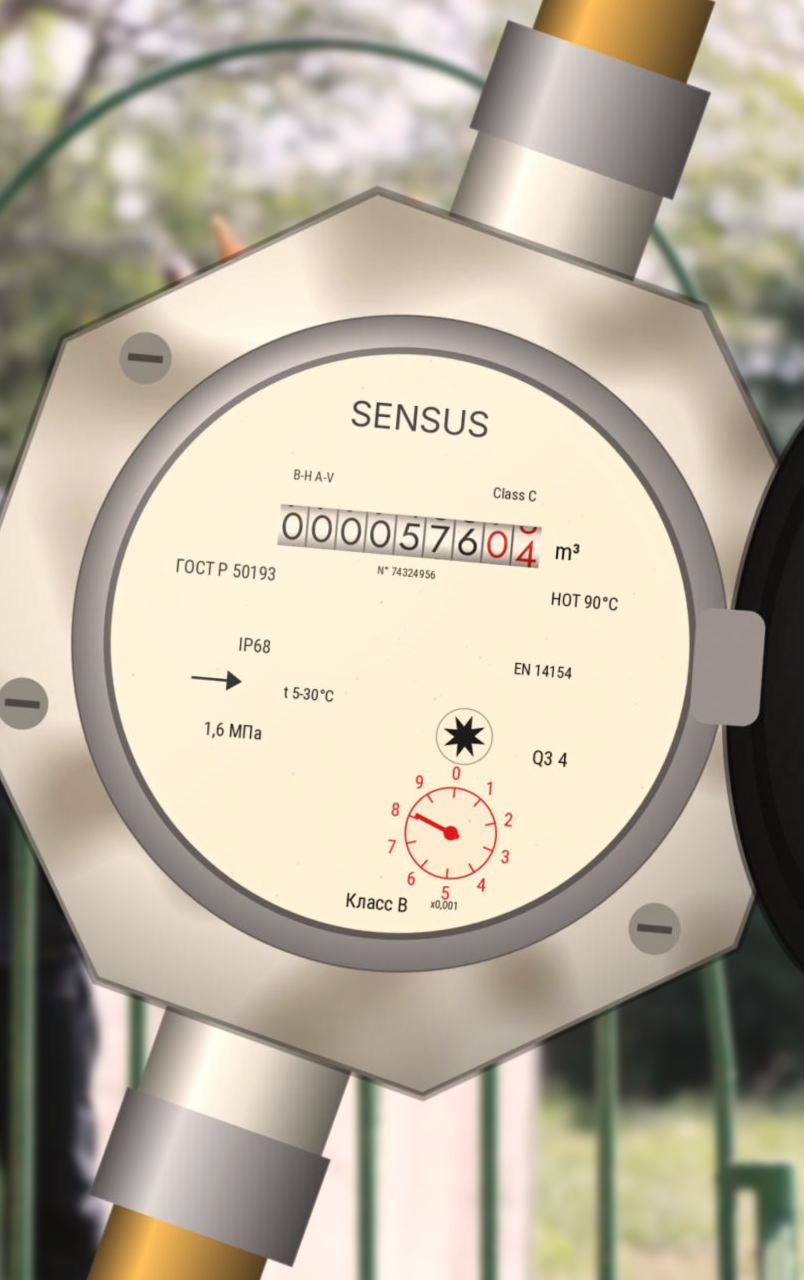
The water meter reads **576.038** m³
